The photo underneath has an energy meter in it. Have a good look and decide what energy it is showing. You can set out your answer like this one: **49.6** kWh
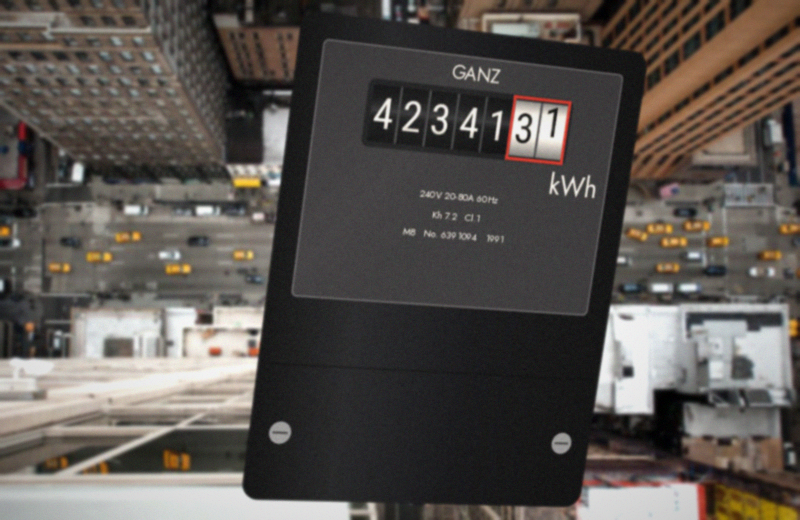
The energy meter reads **42341.31** kWh
